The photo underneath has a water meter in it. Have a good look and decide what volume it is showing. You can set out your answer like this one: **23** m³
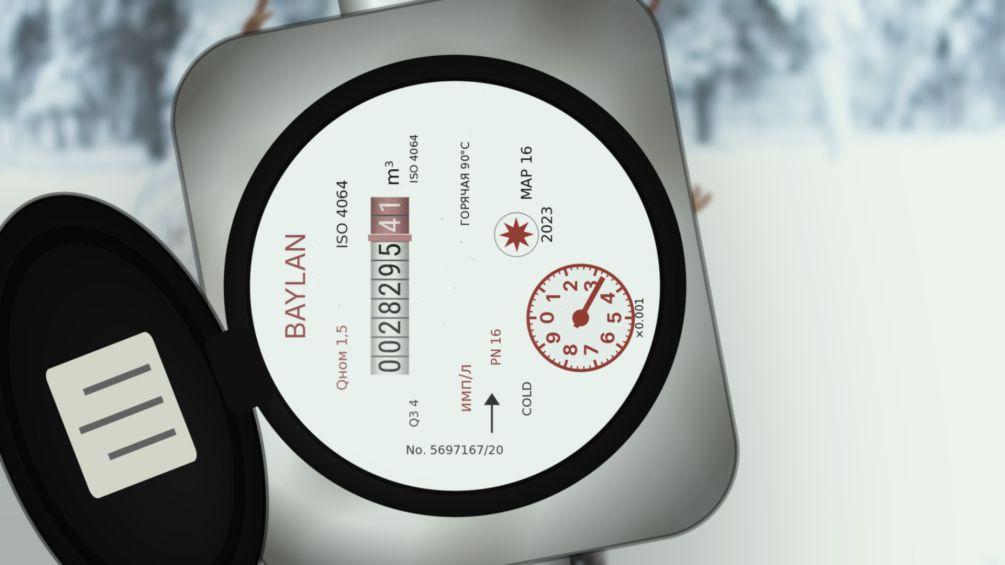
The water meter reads **28295.413** m³
